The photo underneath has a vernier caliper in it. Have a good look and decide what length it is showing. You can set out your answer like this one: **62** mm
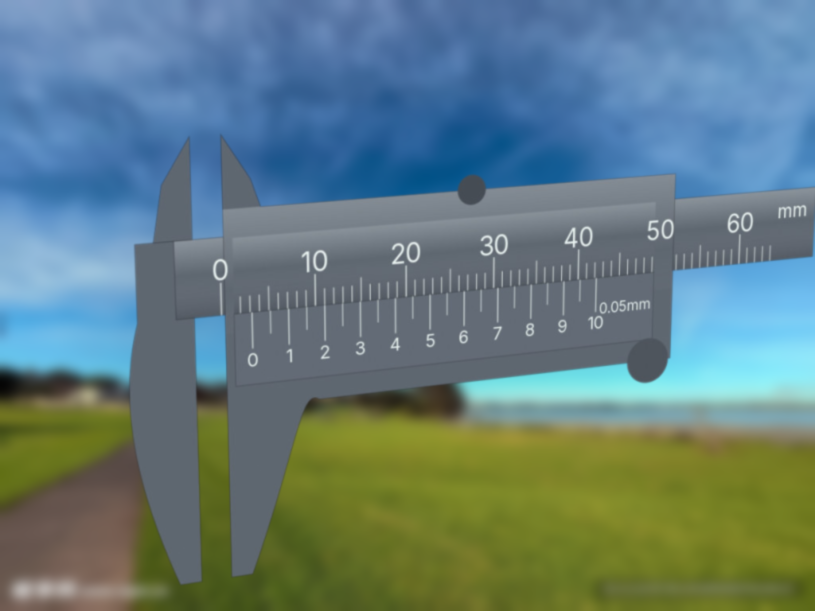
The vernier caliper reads **3.2** mm
